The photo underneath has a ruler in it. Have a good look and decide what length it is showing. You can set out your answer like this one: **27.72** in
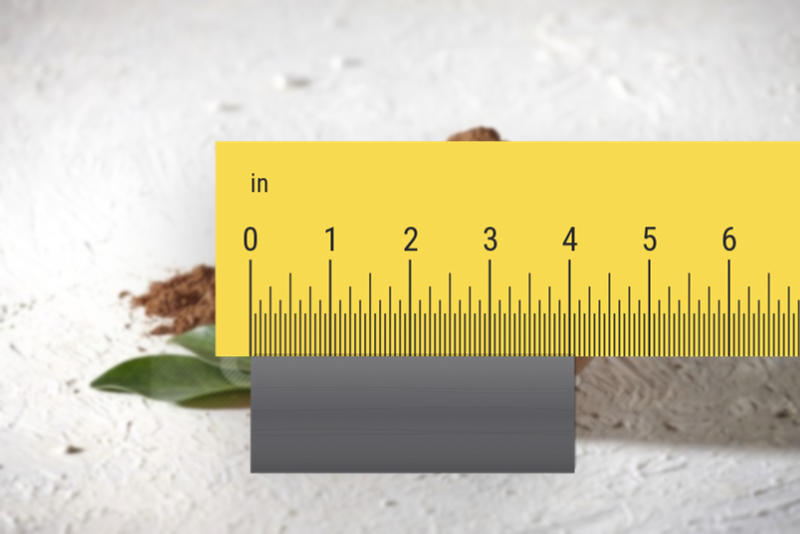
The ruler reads **4.0625** in
